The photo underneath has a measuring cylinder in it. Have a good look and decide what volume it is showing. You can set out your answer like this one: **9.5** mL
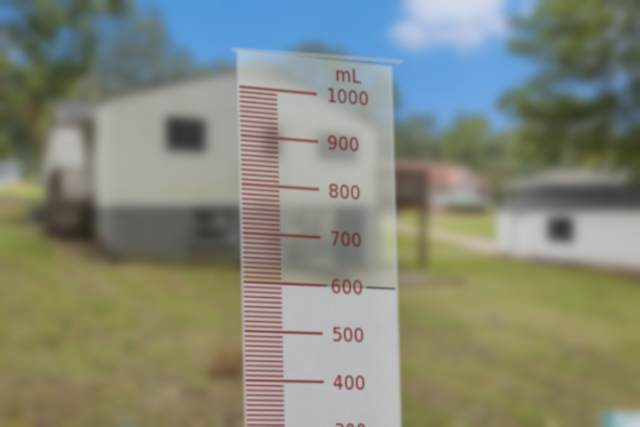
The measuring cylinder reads **600** mL
